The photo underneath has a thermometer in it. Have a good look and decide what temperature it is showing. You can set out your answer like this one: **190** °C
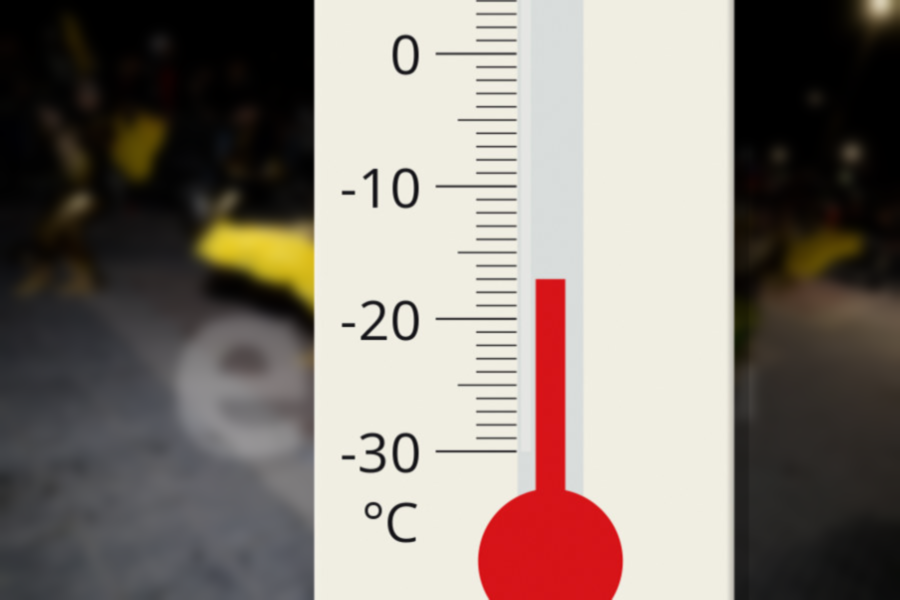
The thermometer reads **-17** °C
